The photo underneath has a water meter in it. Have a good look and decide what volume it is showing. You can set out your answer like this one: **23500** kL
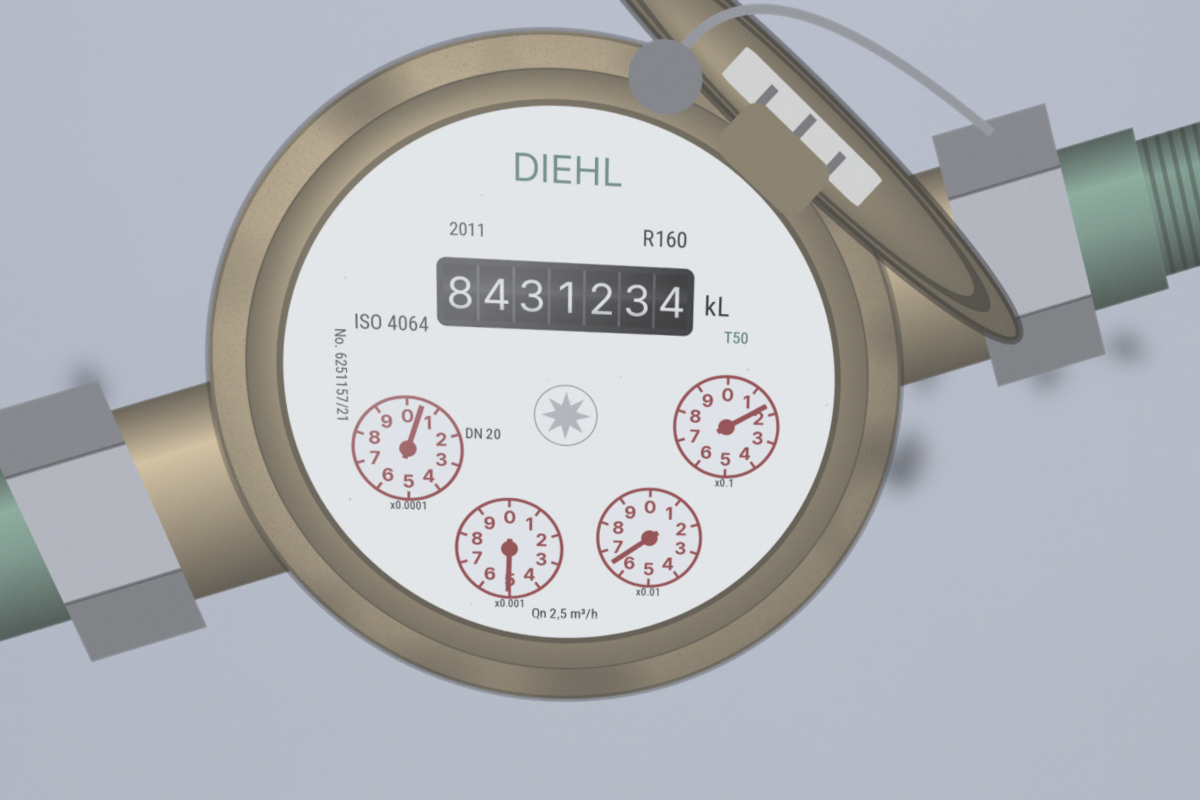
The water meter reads **8431234.1650** kL
